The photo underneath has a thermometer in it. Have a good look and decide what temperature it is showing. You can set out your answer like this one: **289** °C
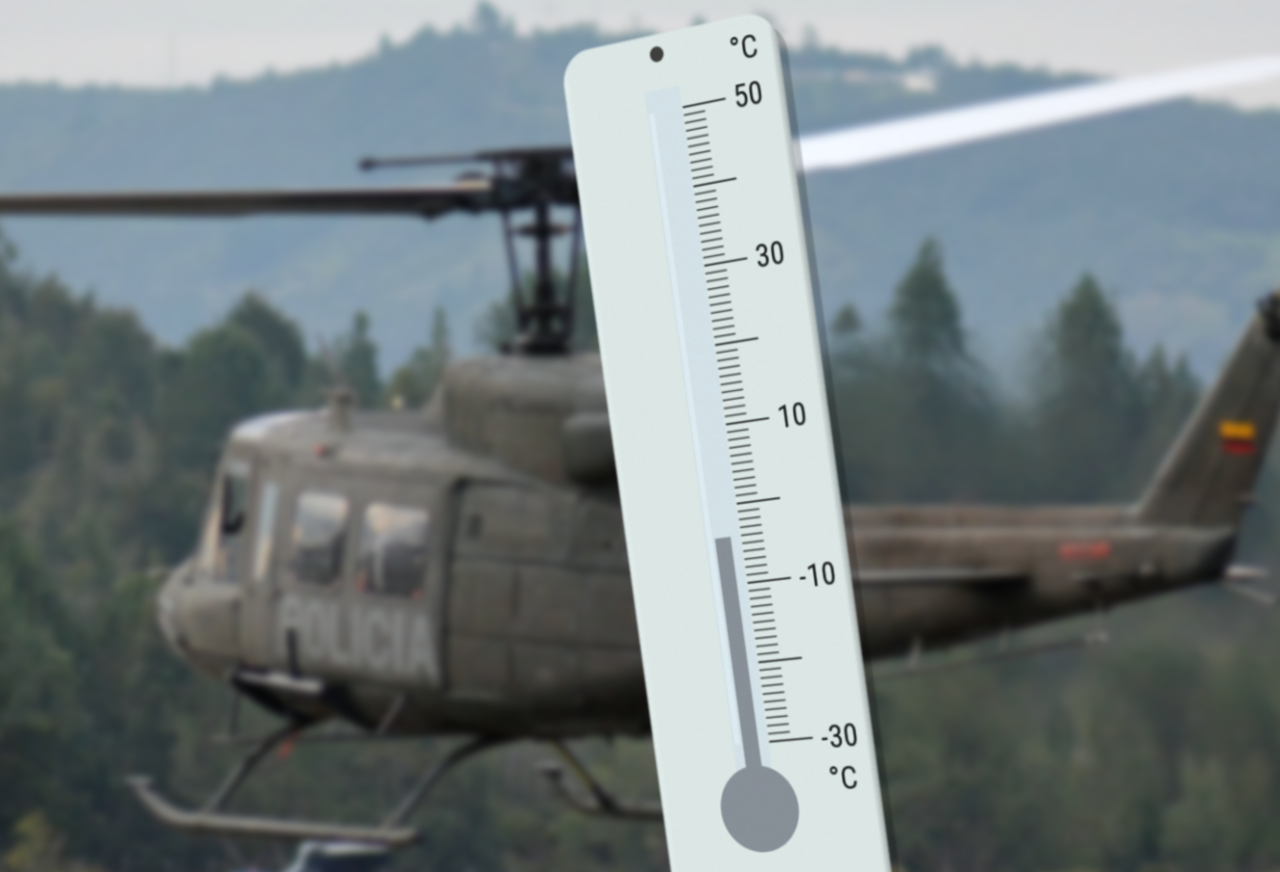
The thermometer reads **-4** °C
